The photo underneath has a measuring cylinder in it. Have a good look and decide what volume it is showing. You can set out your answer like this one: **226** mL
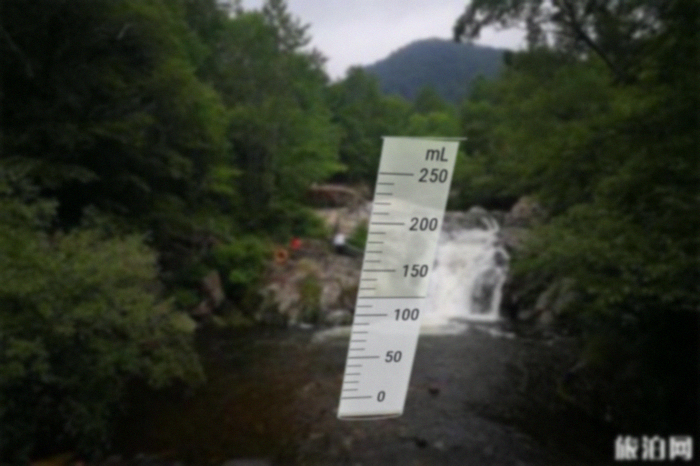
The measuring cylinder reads **120** mL
